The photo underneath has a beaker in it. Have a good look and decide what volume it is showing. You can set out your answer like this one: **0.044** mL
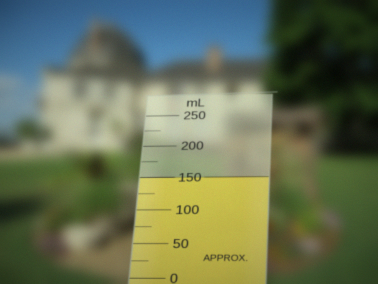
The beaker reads **150** mL
